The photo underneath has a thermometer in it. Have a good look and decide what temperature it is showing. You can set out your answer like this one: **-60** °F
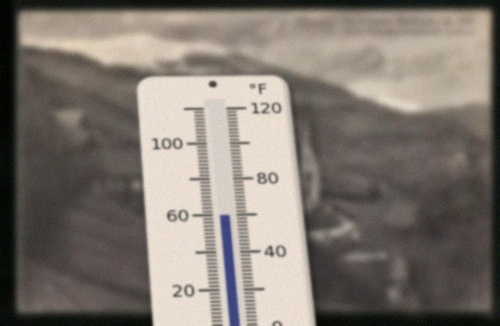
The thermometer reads **60** °F
